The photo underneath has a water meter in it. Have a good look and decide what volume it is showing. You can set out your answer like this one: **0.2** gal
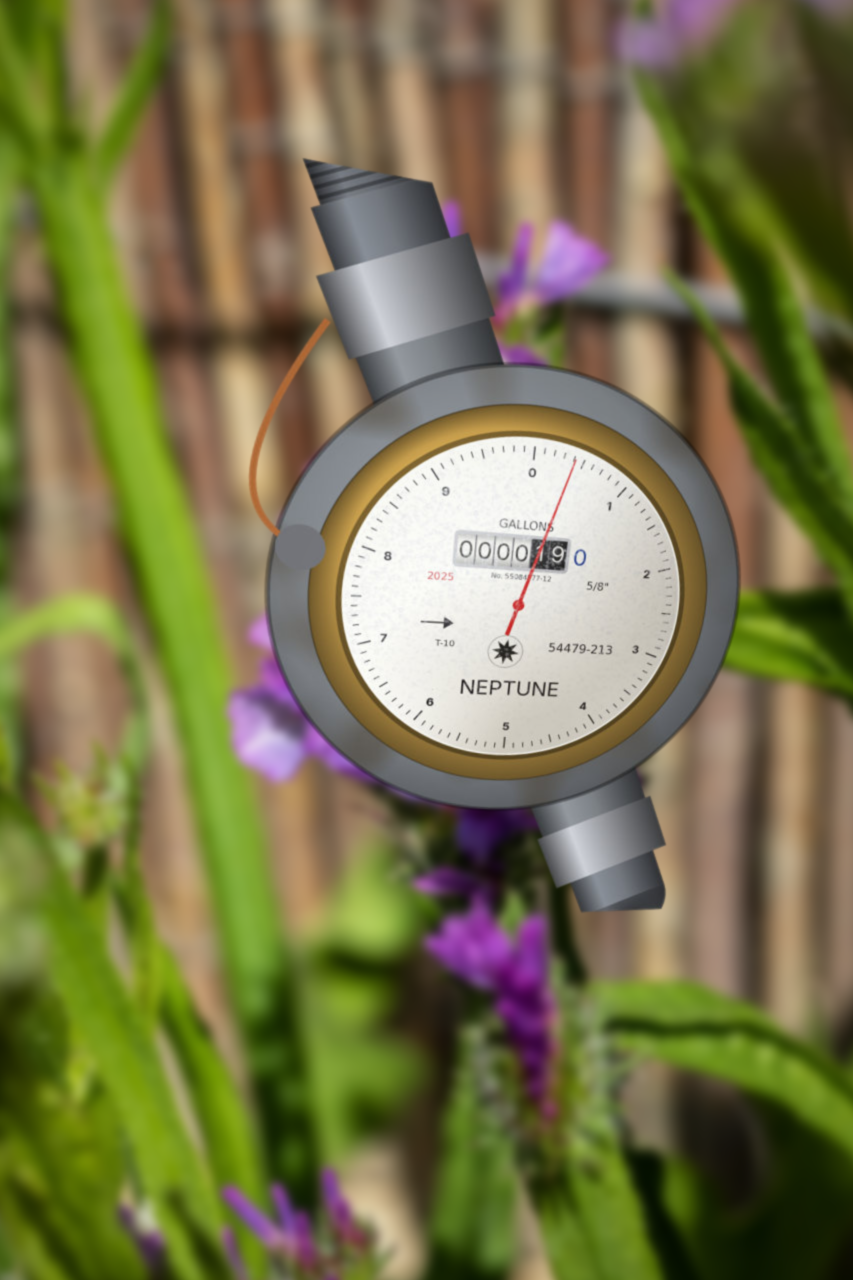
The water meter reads **190.4** gal
